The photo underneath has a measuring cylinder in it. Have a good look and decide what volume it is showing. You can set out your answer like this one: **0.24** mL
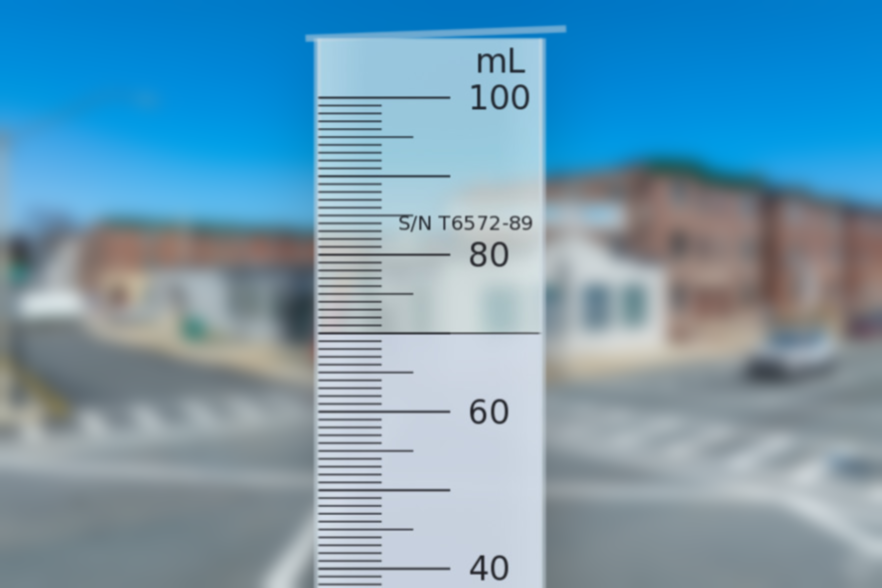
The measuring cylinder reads **70** mL
